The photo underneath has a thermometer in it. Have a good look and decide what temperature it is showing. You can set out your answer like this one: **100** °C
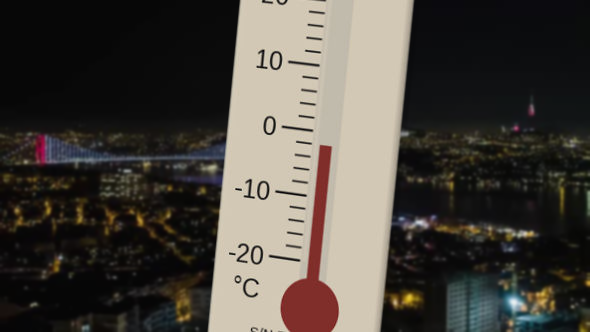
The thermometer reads **-2** °C
